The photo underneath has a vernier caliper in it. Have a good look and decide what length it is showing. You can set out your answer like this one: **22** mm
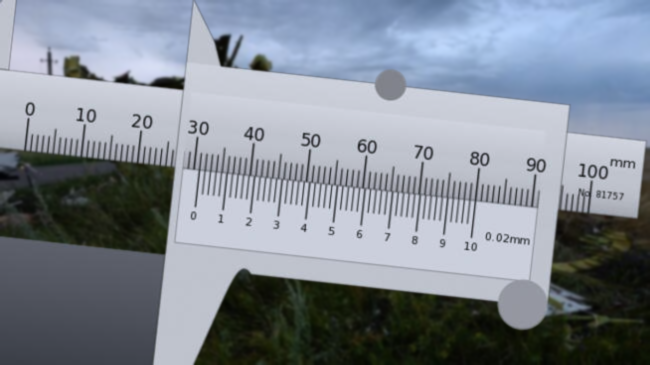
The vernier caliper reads **31.0** mm
